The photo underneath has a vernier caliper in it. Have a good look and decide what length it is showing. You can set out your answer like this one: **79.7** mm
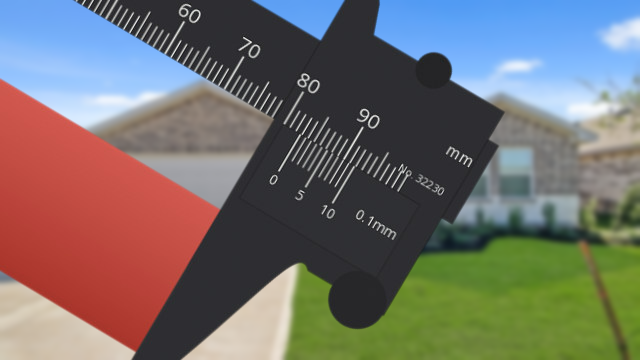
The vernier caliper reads **82.8** mm
